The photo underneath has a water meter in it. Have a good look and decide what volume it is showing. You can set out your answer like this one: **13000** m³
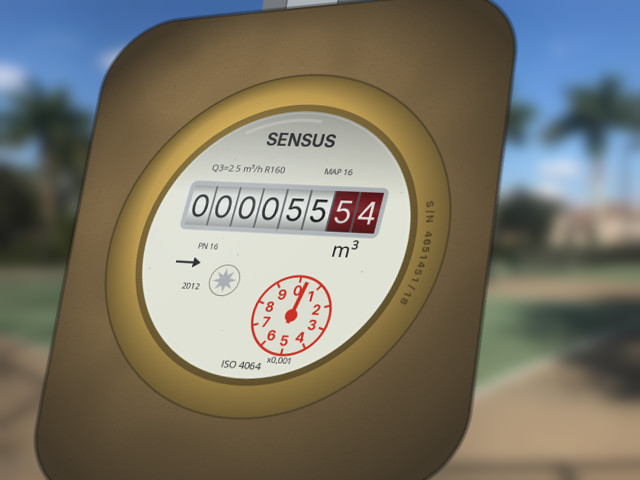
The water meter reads **55.540** m³
